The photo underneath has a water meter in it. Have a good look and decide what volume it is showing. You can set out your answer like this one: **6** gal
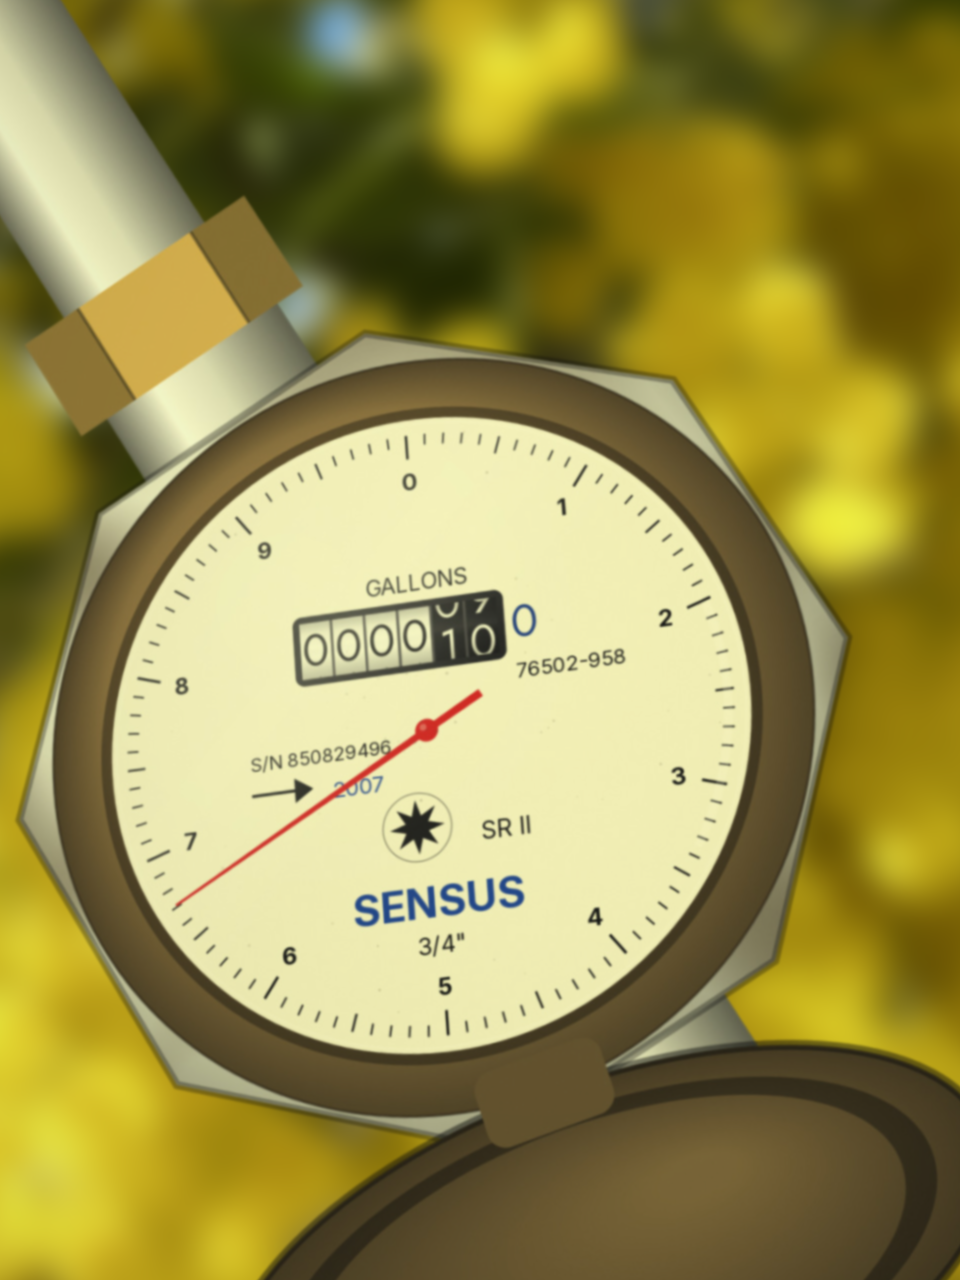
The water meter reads **96.7** gal
